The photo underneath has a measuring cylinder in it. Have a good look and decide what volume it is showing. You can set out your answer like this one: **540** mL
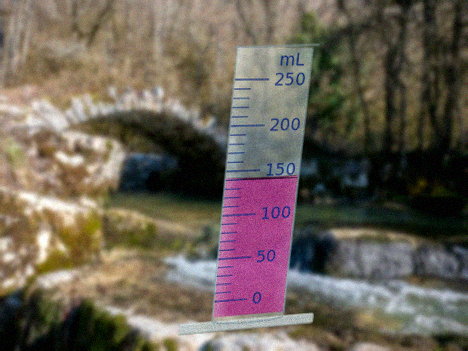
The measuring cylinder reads **140** mL
